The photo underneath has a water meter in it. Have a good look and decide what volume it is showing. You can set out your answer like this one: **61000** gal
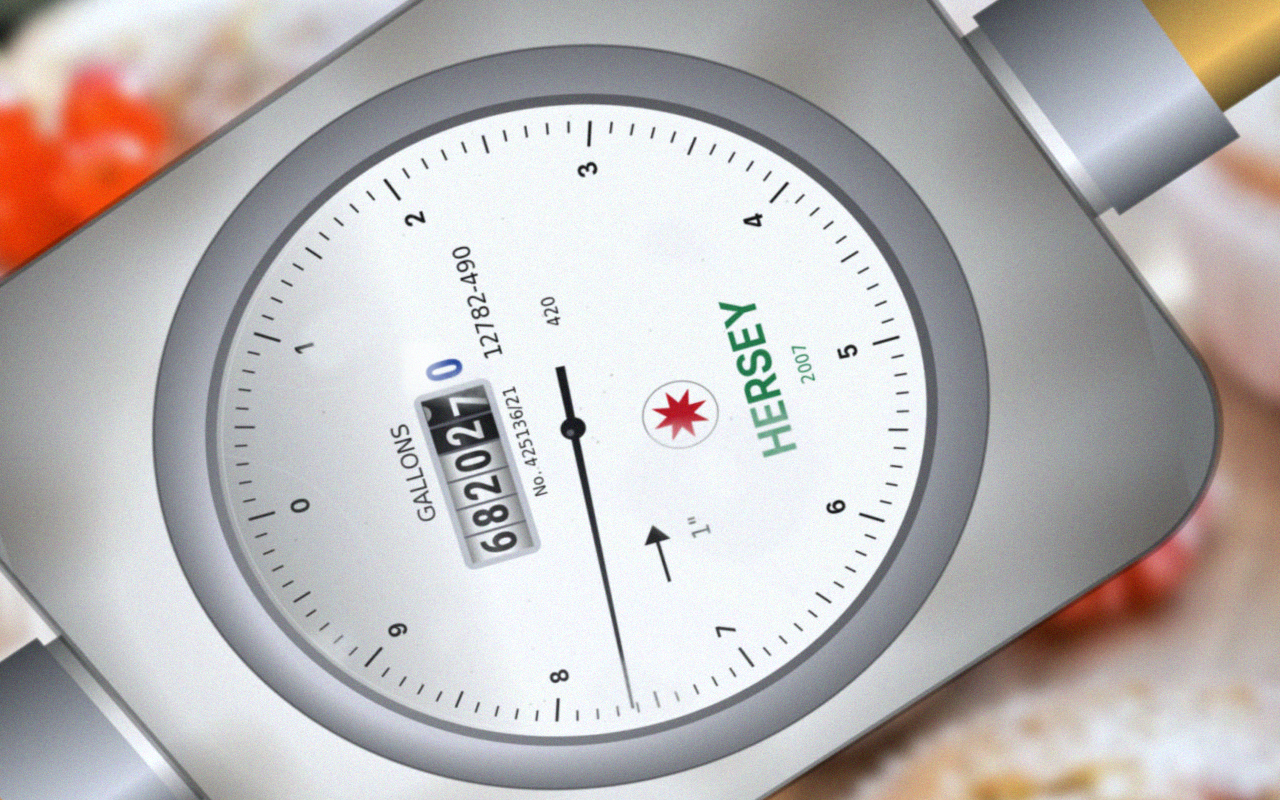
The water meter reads **6820267.6** gal
